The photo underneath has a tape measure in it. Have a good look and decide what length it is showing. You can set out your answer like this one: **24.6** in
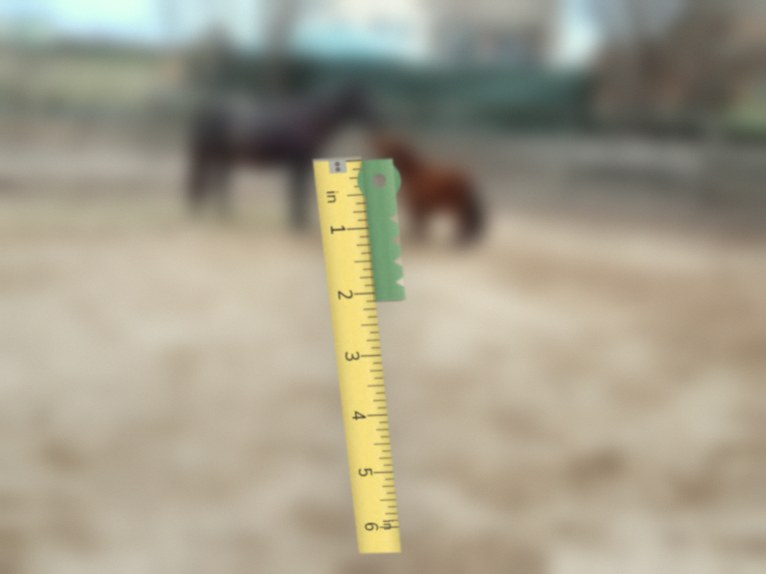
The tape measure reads **2.125** in
